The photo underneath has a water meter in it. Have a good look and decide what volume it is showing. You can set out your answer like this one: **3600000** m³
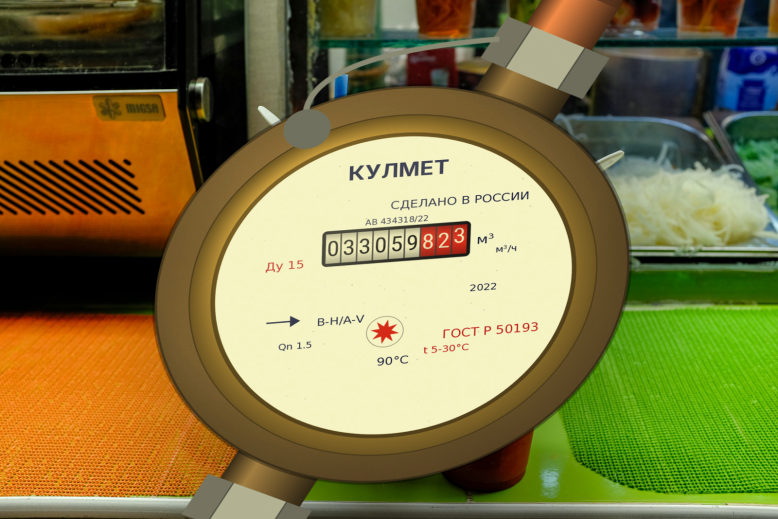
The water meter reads **33059.823** m³
